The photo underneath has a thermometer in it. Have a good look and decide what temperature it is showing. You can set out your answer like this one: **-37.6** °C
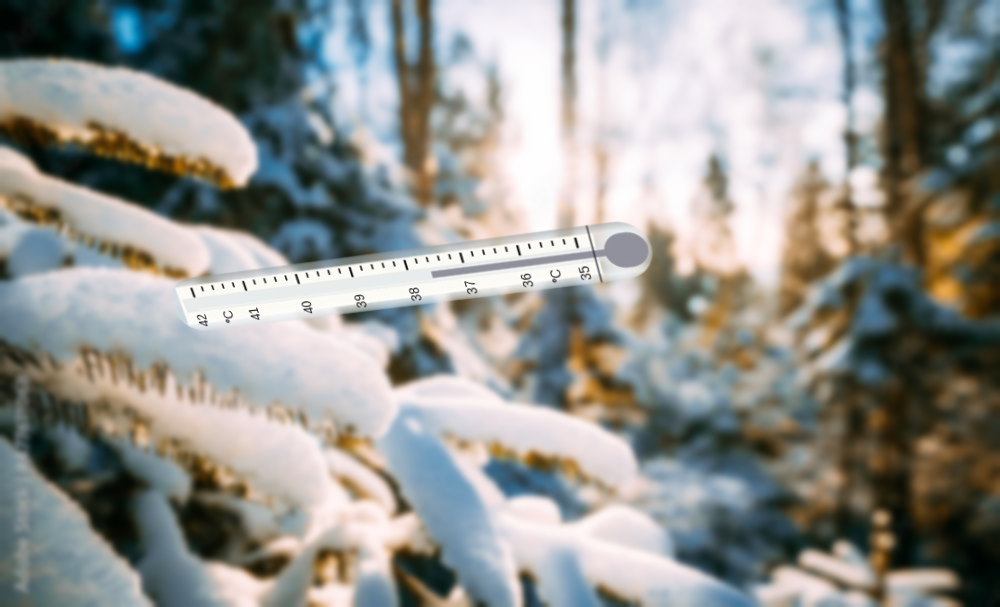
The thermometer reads **37.6** °C
